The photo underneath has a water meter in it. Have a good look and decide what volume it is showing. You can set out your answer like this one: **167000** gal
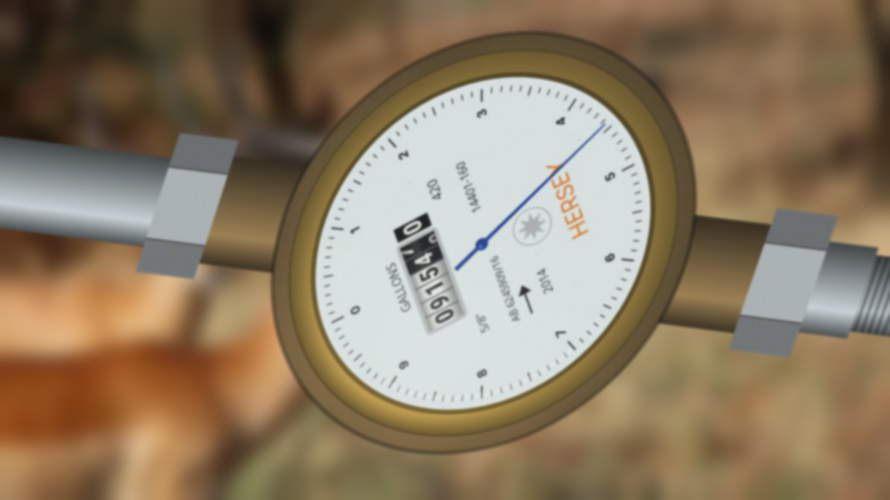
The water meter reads **915474.4** gal
